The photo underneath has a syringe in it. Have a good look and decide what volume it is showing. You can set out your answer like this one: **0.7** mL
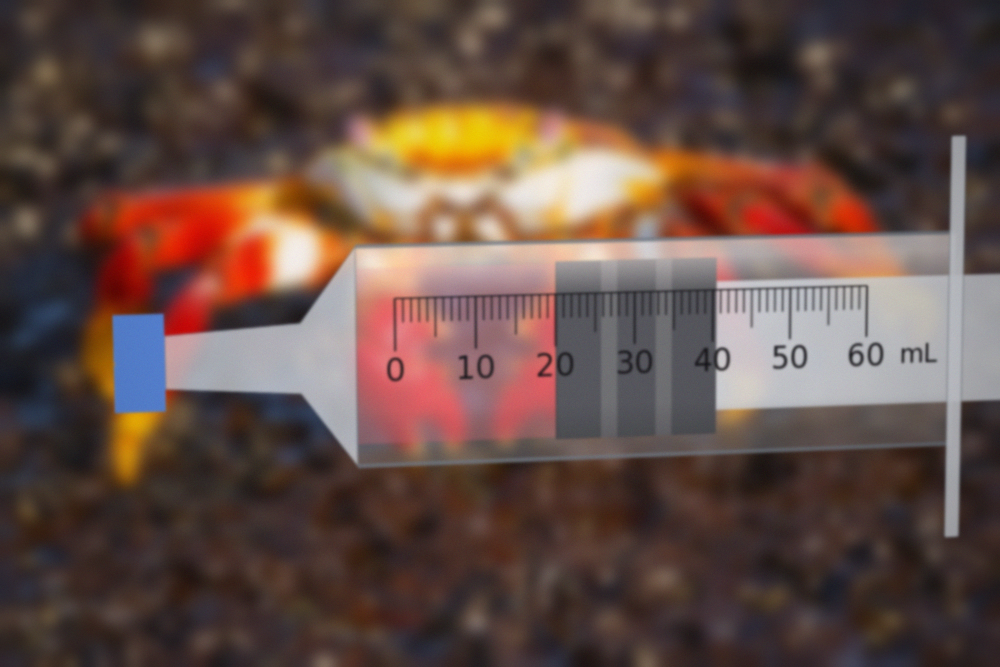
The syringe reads **20** mL
